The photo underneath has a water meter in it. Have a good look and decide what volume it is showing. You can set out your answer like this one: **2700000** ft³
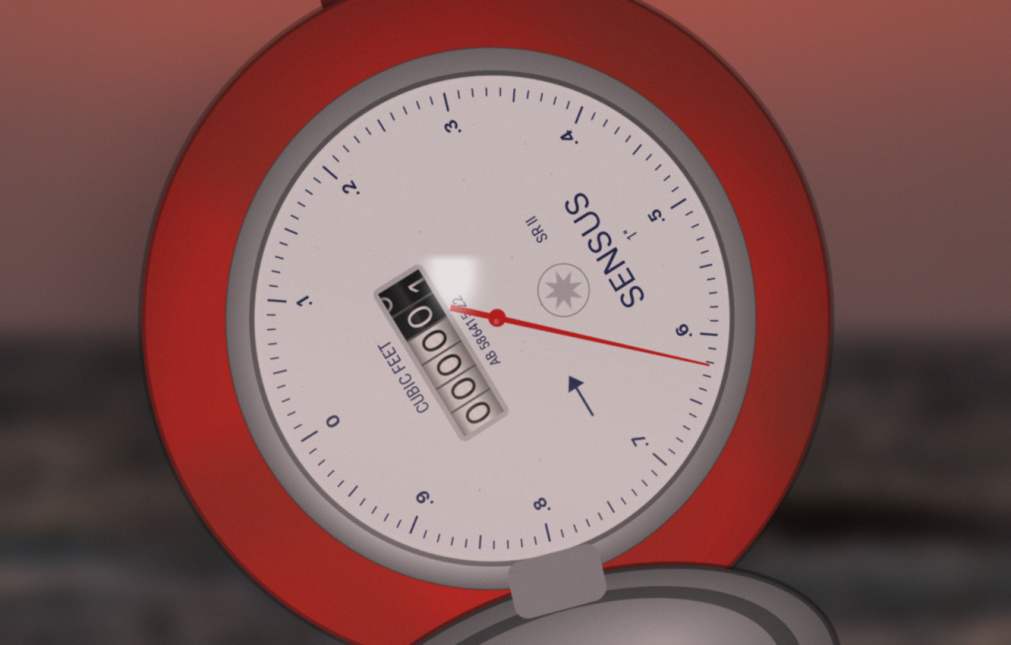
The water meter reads **0.62** ft³
